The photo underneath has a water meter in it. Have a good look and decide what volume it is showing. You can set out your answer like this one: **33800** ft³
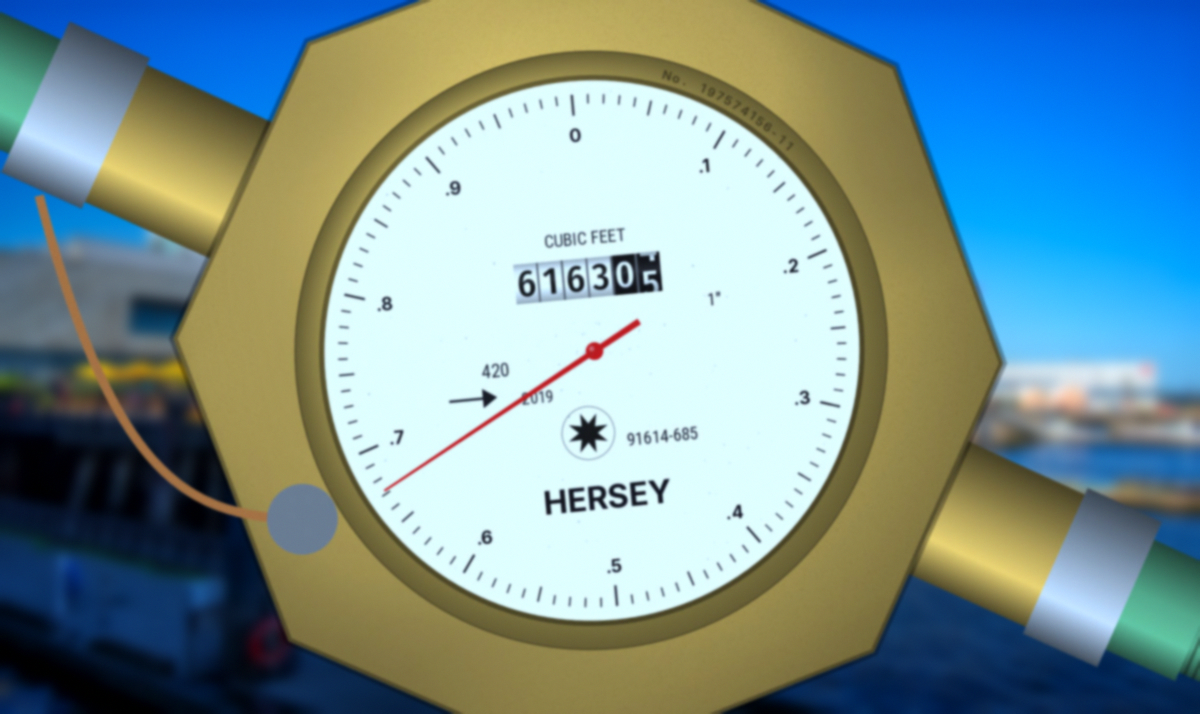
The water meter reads **616304.67** ft³
